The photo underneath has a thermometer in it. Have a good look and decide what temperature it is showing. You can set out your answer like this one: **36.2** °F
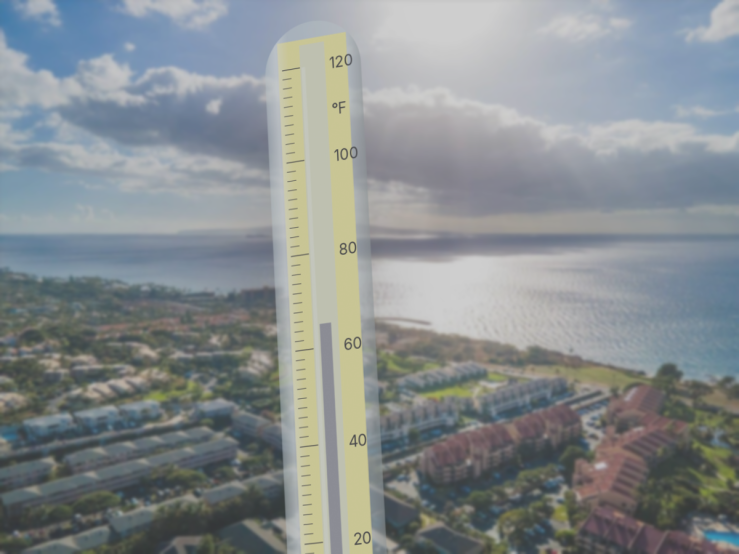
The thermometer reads **65** °F
